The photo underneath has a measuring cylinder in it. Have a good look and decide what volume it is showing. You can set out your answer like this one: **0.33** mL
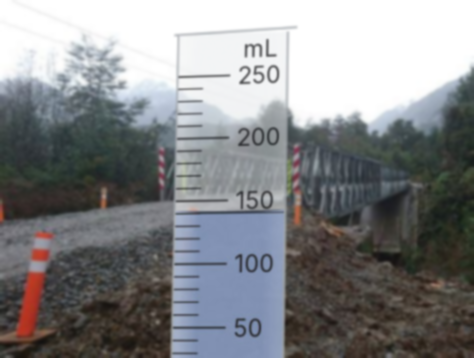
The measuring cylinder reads **140** mL
